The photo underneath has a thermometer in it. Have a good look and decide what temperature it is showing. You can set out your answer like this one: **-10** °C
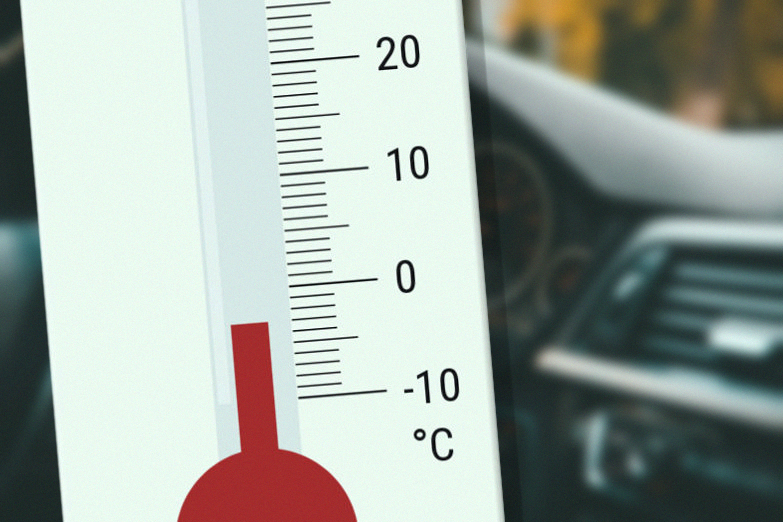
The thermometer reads **-3** °C
